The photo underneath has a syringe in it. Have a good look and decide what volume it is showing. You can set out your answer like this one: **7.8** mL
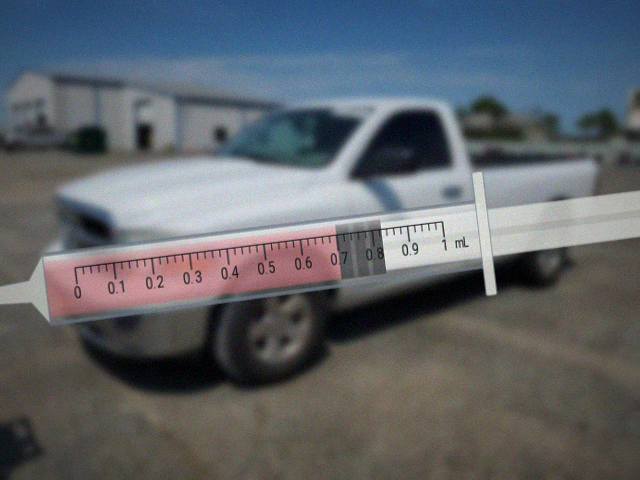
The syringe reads **0.7** mL
